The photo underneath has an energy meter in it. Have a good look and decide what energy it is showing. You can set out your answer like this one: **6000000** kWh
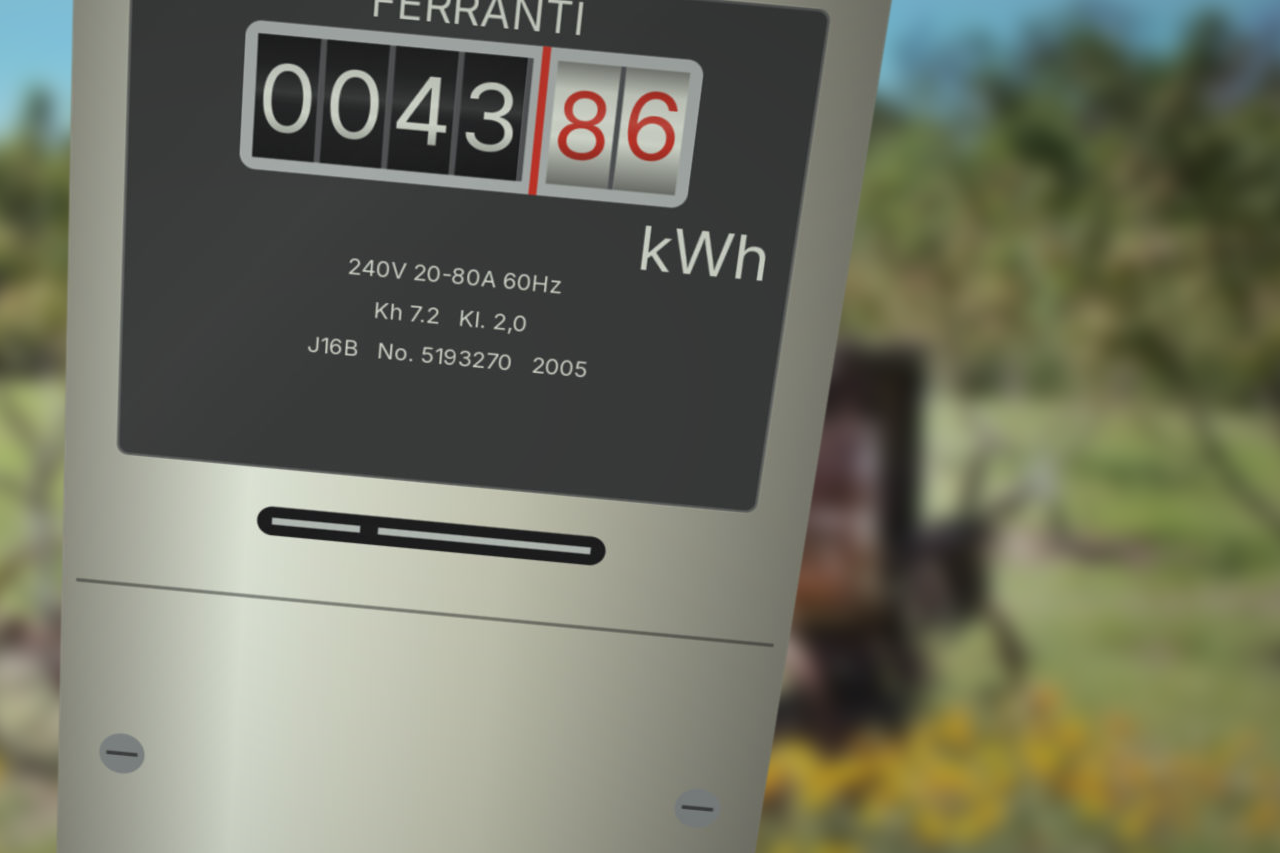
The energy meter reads **43.86** kWh
